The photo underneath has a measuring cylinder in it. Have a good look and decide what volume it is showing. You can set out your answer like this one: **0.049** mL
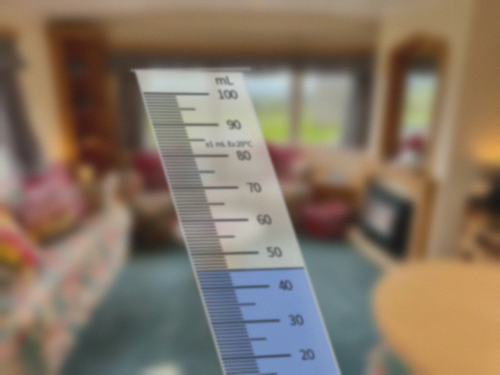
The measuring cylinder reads **45** mL
